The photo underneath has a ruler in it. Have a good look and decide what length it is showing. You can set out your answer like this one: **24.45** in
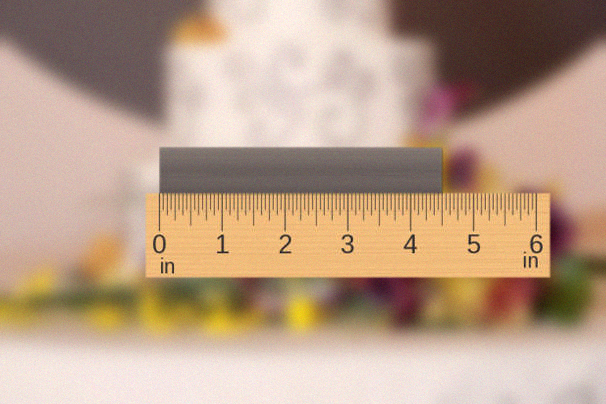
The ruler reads **4.5** in
